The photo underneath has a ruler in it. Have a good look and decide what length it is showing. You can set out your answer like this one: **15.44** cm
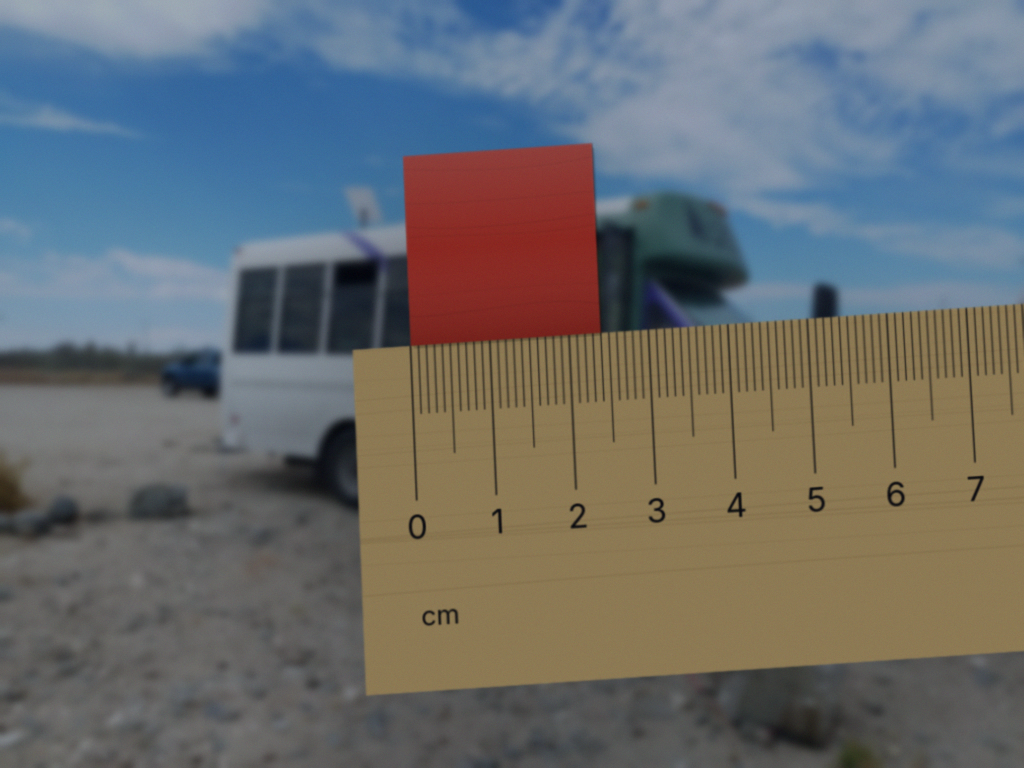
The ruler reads **2.4** cm
